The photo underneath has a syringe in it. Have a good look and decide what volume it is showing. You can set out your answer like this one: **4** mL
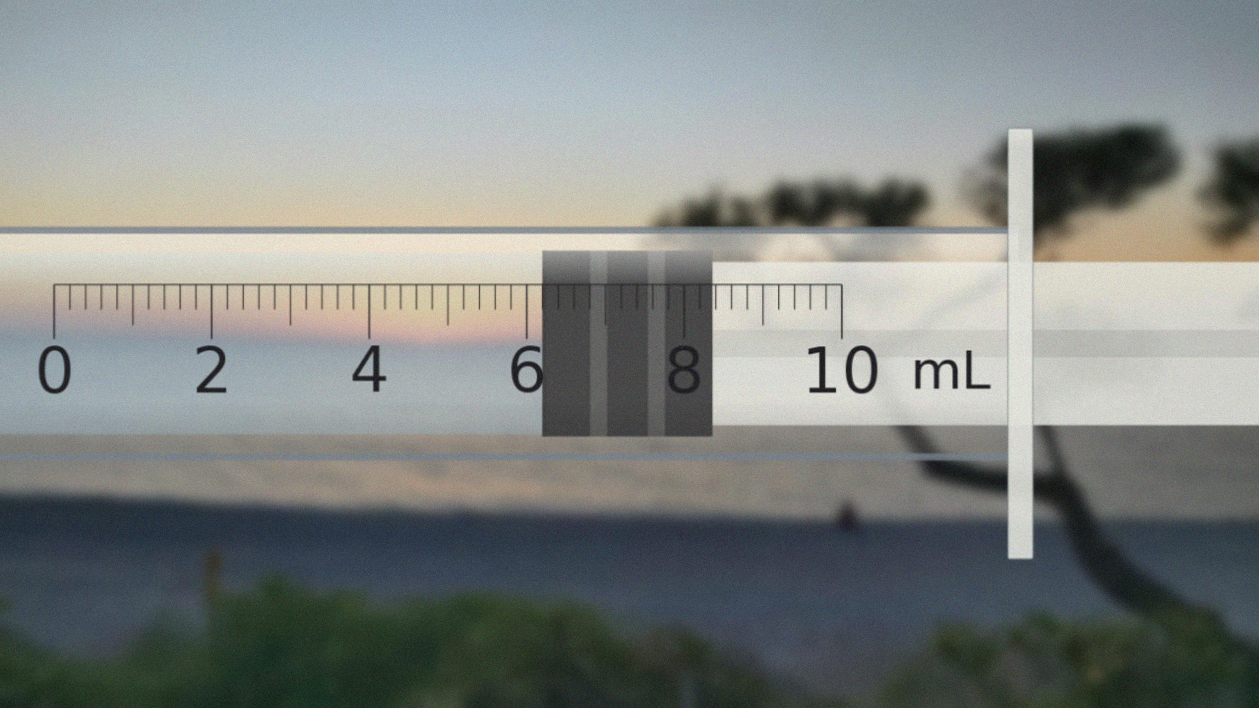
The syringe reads **6.2** mL
